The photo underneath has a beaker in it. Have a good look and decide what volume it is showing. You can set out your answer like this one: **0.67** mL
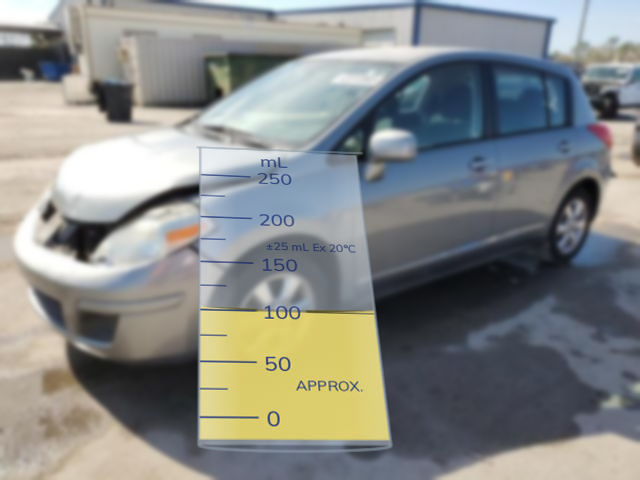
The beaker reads **100** mL
